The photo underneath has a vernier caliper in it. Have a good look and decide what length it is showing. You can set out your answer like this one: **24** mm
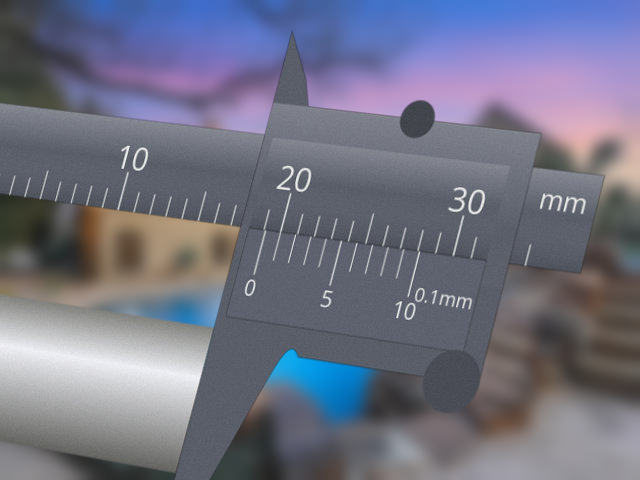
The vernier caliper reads **19.1** mm
